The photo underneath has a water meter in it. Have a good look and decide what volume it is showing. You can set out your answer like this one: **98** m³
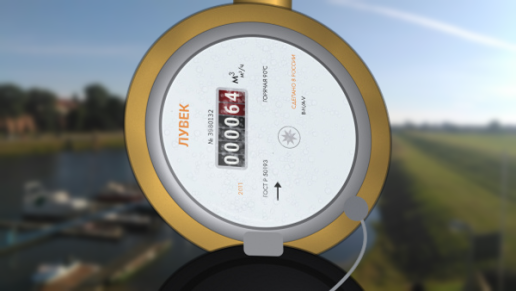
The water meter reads **0.64** m³
